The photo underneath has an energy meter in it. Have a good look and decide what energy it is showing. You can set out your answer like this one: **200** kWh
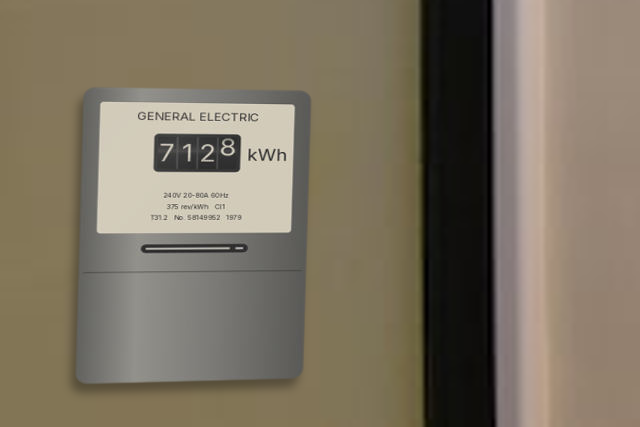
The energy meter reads **7128** kWh
